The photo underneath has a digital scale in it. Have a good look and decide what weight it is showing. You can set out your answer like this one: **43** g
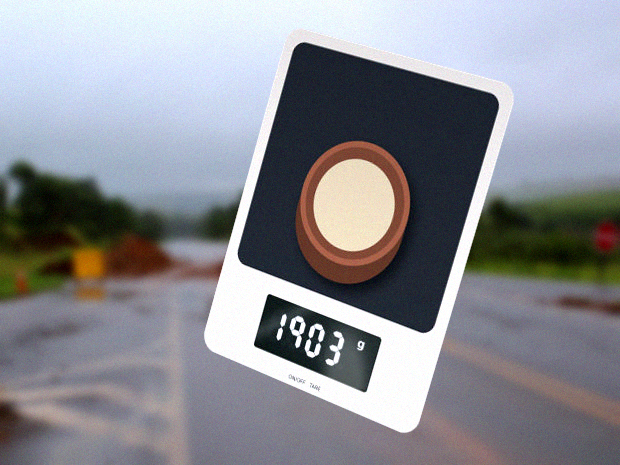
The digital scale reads **1903** g
